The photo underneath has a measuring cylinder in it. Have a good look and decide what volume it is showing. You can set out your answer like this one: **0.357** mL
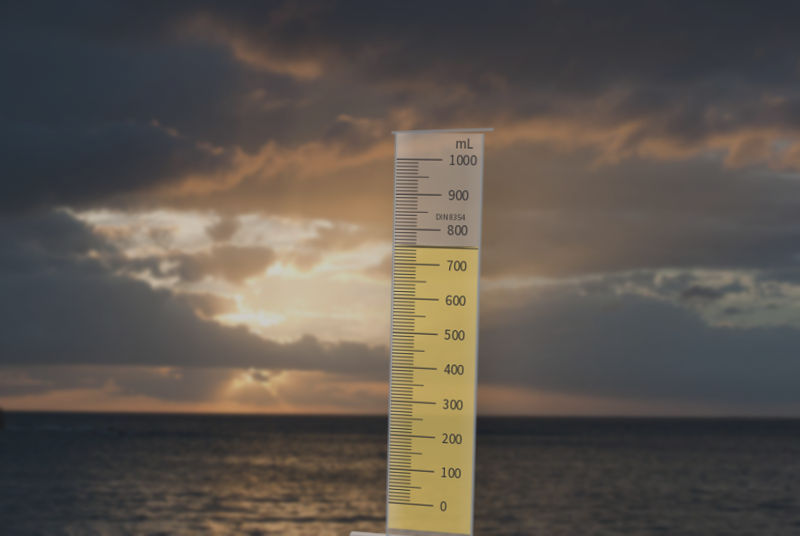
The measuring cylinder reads **750** mL
